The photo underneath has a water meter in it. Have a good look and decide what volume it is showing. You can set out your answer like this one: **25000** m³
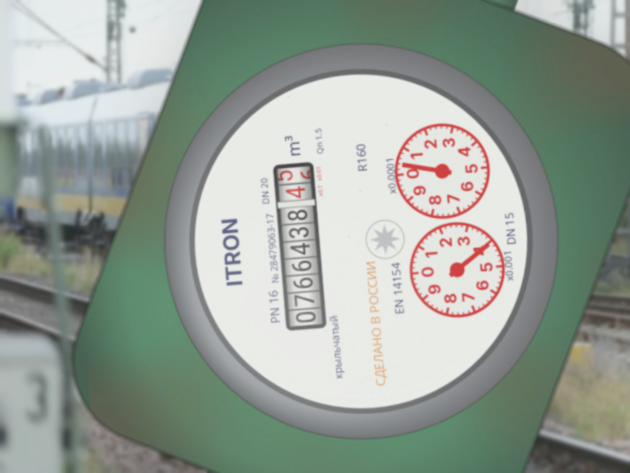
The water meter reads **766438.4540** m³
